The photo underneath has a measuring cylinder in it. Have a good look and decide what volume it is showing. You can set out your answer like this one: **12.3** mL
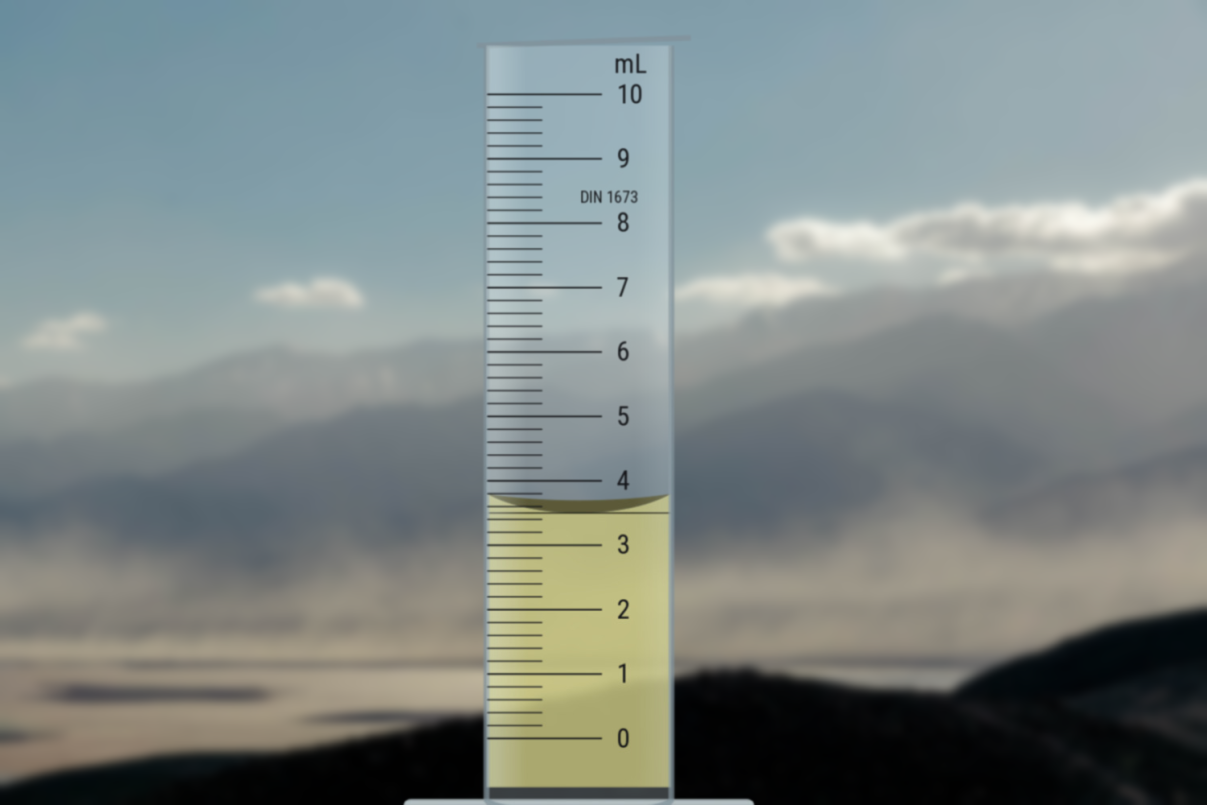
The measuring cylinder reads **3.5** mL
